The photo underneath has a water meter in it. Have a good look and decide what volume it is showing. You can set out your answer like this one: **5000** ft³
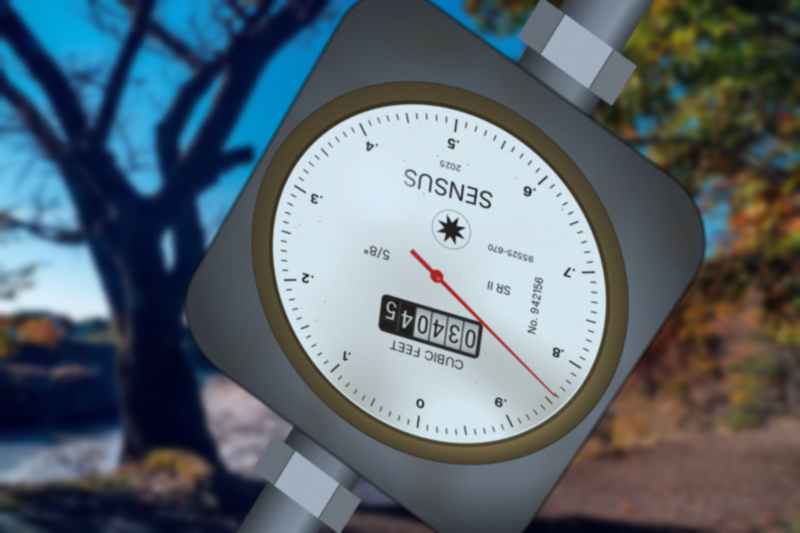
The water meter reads **34044.84** ft³
